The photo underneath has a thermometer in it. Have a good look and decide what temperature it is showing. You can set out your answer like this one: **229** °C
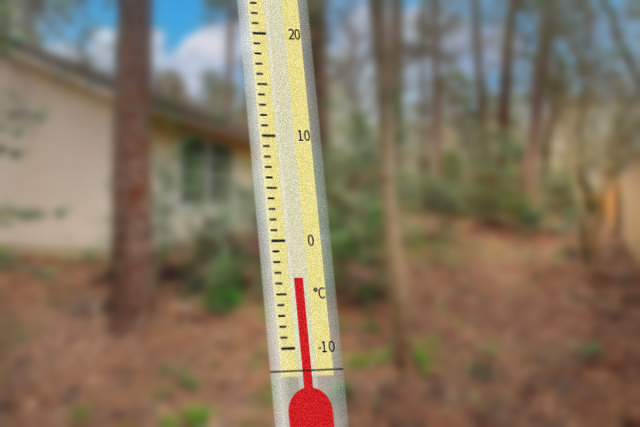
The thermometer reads **-3.5** °C
